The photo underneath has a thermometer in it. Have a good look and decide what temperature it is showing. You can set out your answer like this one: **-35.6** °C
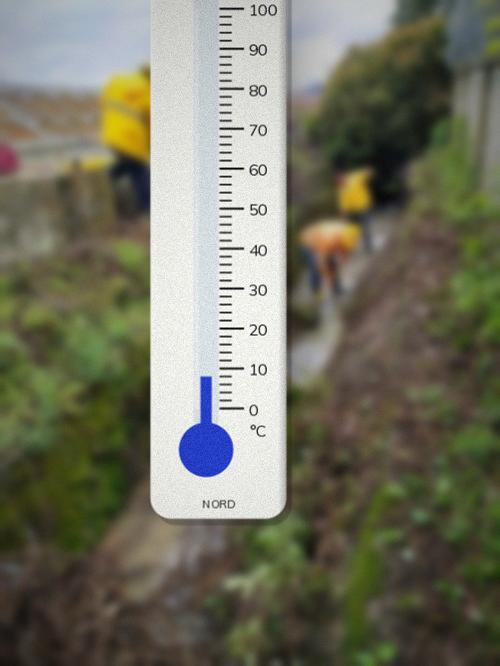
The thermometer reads **8** °C
